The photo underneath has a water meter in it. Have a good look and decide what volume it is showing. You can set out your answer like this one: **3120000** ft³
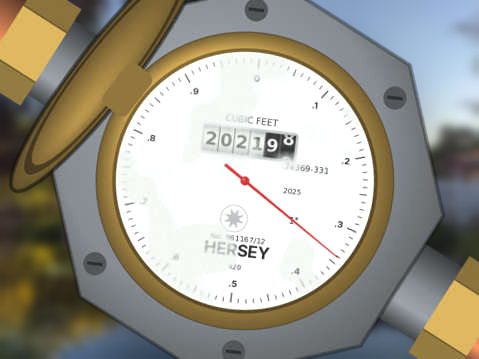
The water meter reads **202198.34** ft³
